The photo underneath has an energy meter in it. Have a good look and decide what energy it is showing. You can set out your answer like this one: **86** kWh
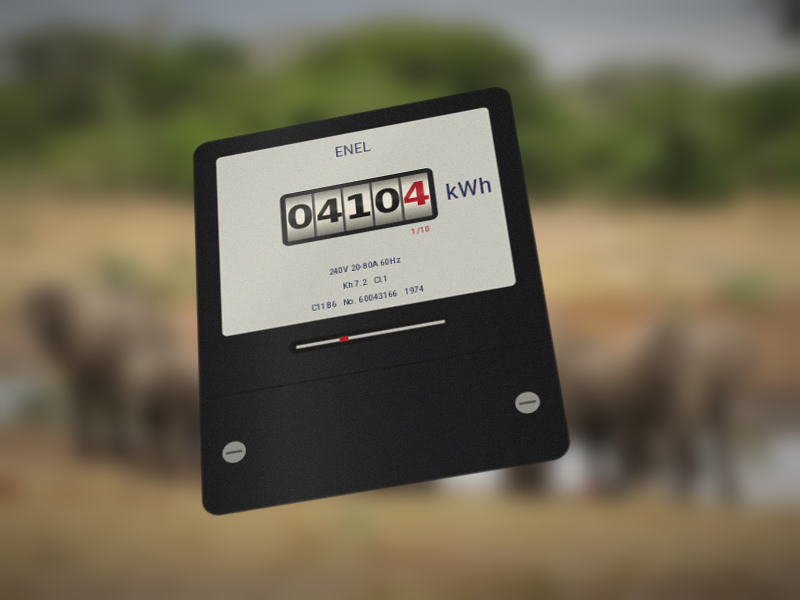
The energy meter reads **410.4** kWh
